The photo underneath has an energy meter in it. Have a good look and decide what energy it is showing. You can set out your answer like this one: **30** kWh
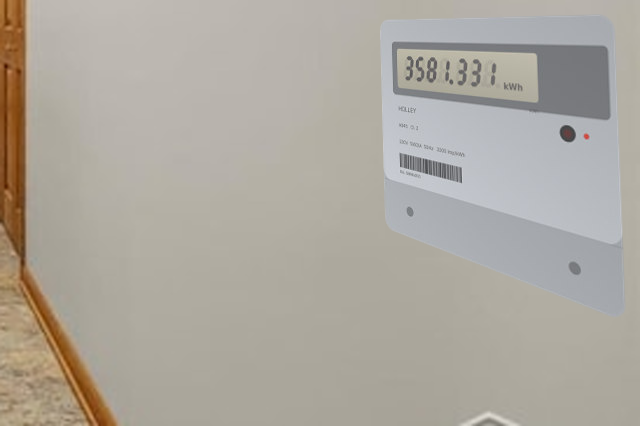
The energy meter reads **3581.331** kWh
